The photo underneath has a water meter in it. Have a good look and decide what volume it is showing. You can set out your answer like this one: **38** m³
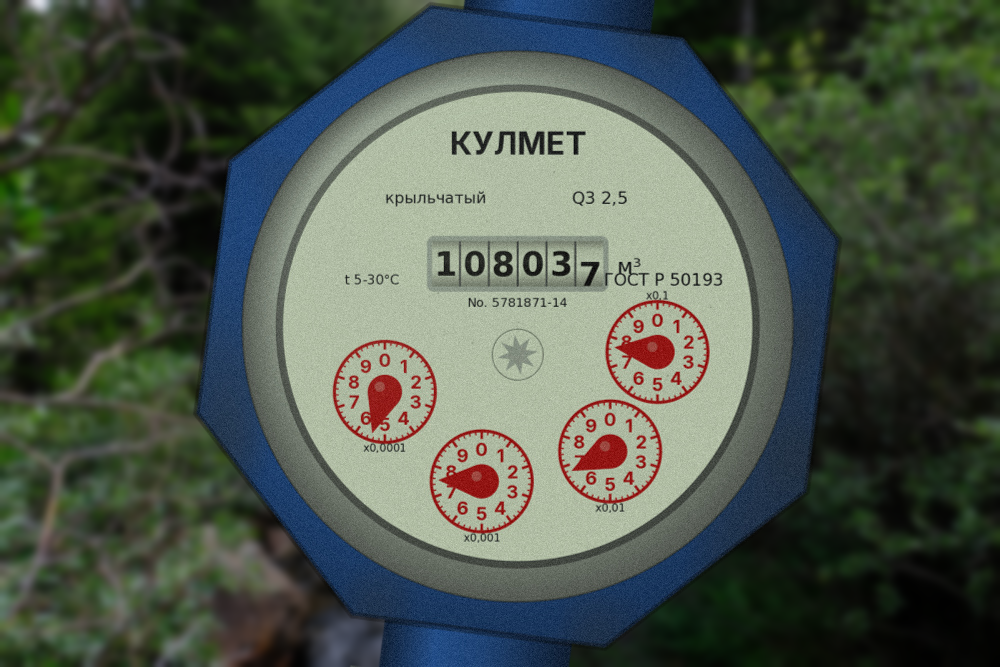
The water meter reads **108036.7675** m³
